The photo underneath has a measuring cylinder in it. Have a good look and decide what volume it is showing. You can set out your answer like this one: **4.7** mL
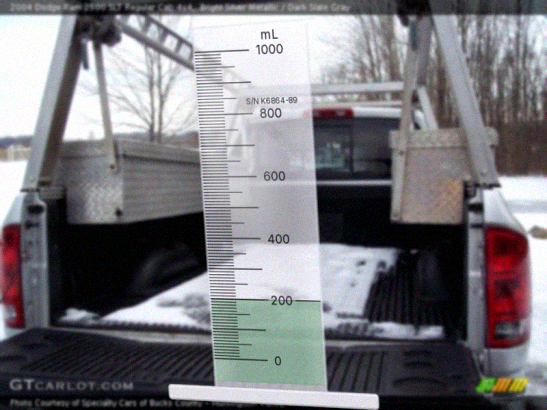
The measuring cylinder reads **200** mL
